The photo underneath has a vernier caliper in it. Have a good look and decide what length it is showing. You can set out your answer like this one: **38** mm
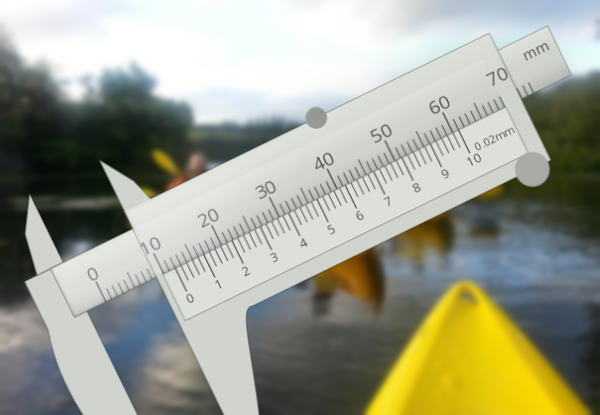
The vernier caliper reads **12.0** mm
